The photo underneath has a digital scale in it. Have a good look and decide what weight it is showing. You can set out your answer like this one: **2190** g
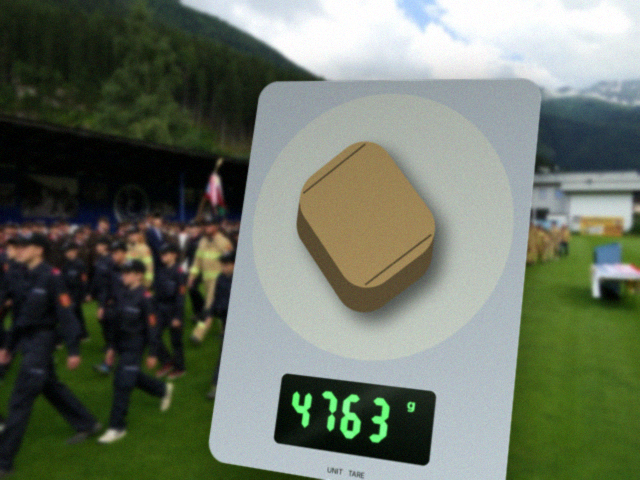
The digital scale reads **4763** g
